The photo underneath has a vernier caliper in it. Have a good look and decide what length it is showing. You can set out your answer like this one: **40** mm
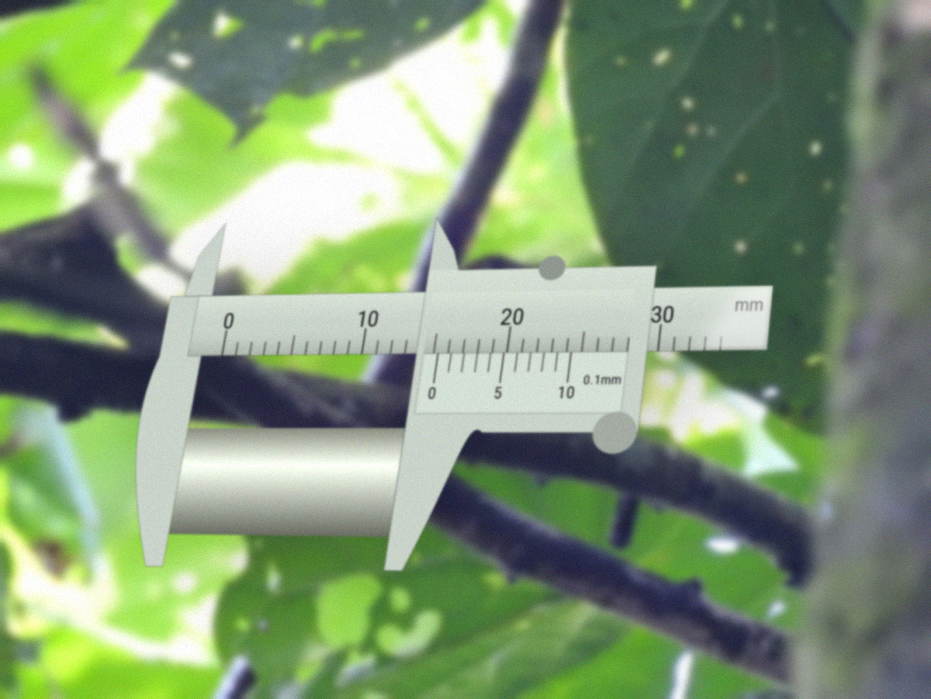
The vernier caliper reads **15.3** mm
